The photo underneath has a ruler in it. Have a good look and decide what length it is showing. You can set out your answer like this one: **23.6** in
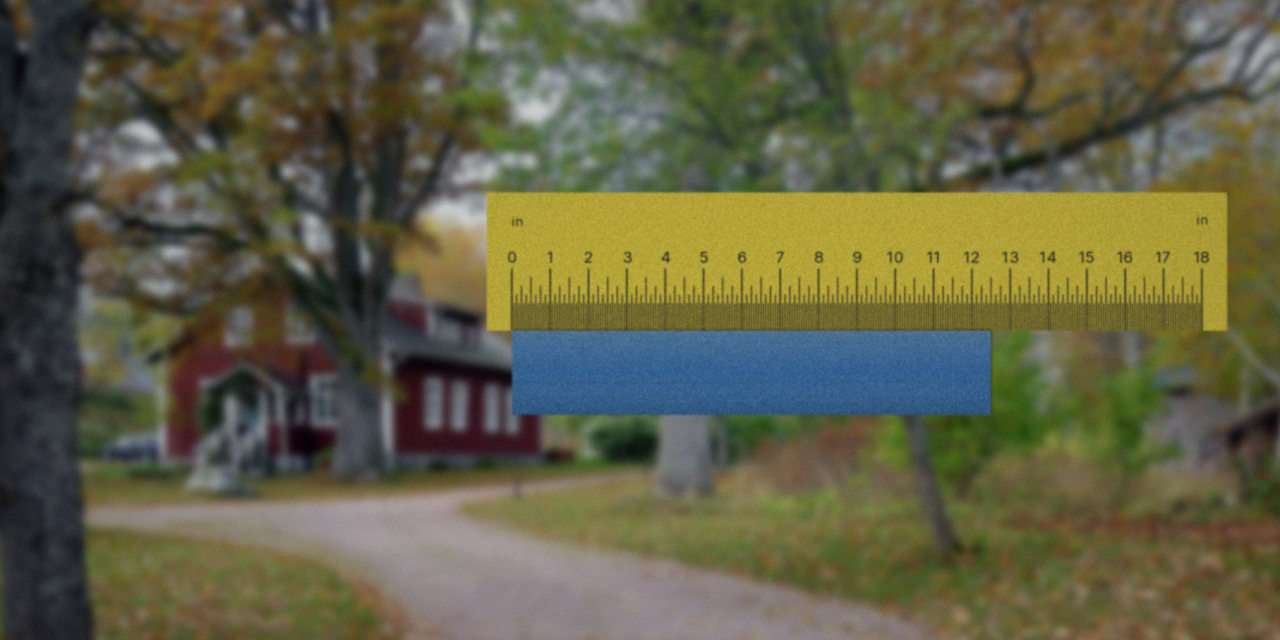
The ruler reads **12.5** in
